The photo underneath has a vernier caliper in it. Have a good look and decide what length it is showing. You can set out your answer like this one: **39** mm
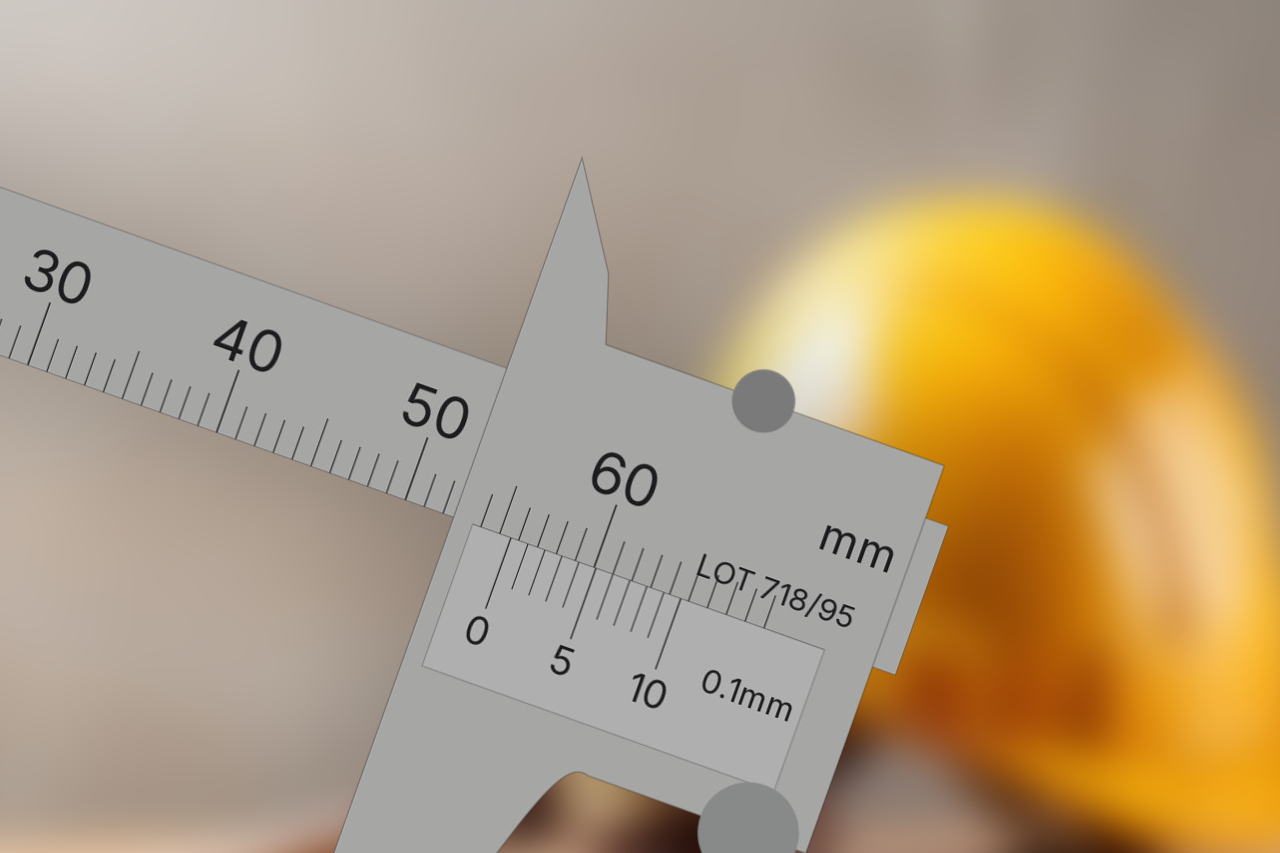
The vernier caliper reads **55.6** mm
